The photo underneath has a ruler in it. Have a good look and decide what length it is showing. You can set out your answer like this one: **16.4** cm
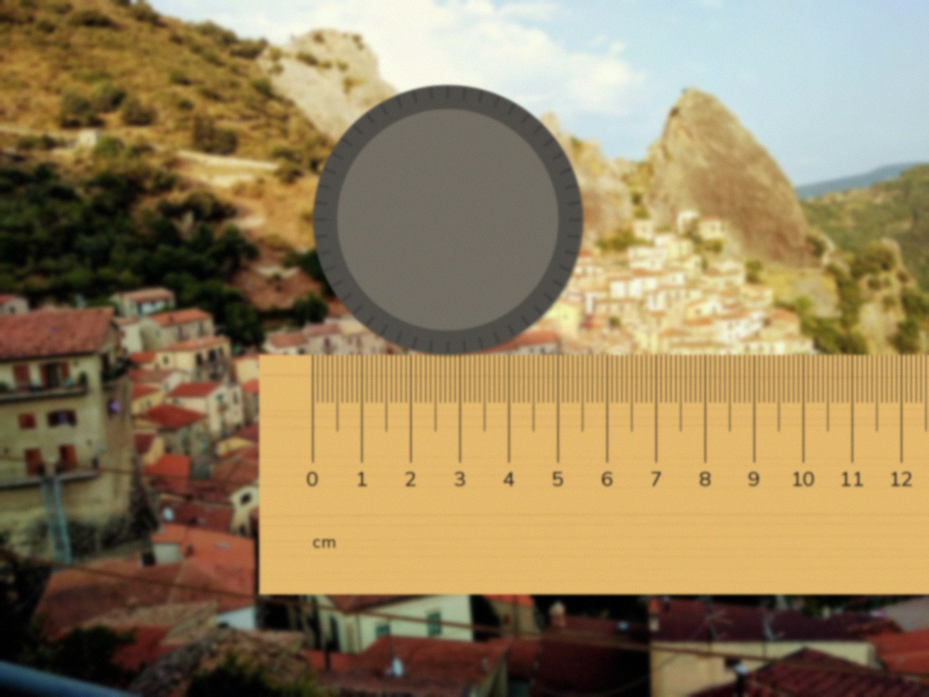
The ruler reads **5.5** cm
